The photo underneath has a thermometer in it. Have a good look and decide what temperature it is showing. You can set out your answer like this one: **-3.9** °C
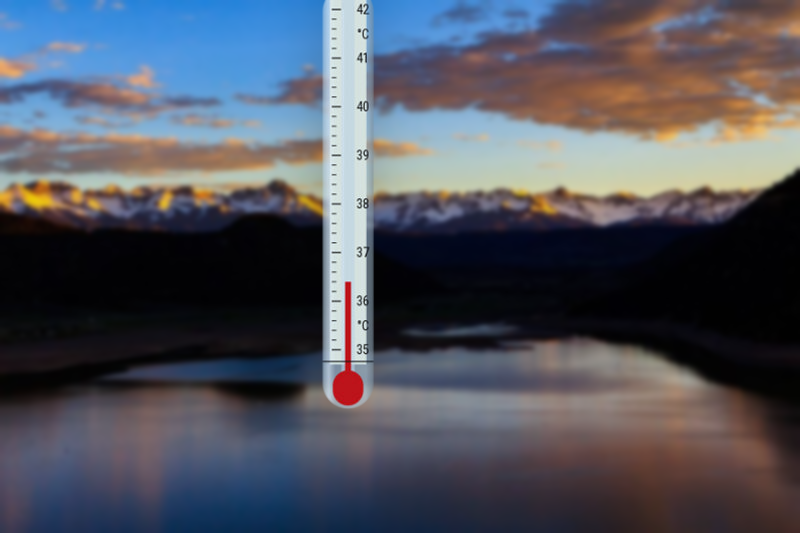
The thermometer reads **36.4** °C
